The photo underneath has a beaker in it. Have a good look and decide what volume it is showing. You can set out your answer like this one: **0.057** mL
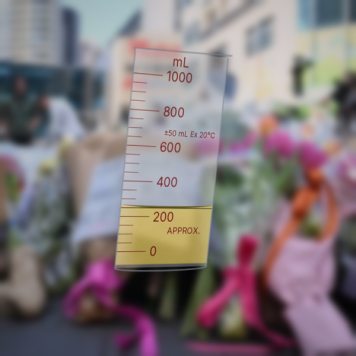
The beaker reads **250** mL
